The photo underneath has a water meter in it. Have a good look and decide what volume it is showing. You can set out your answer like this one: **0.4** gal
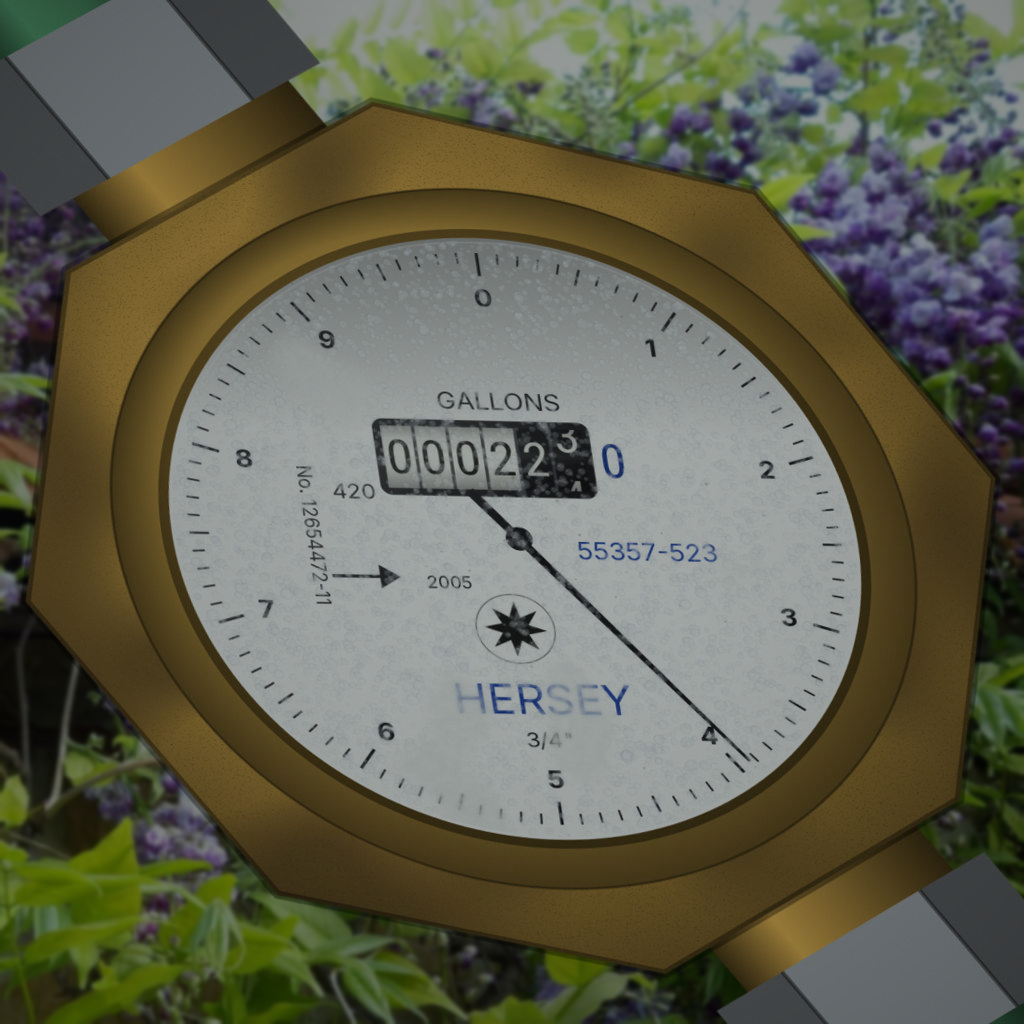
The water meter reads **2233.9** gal
